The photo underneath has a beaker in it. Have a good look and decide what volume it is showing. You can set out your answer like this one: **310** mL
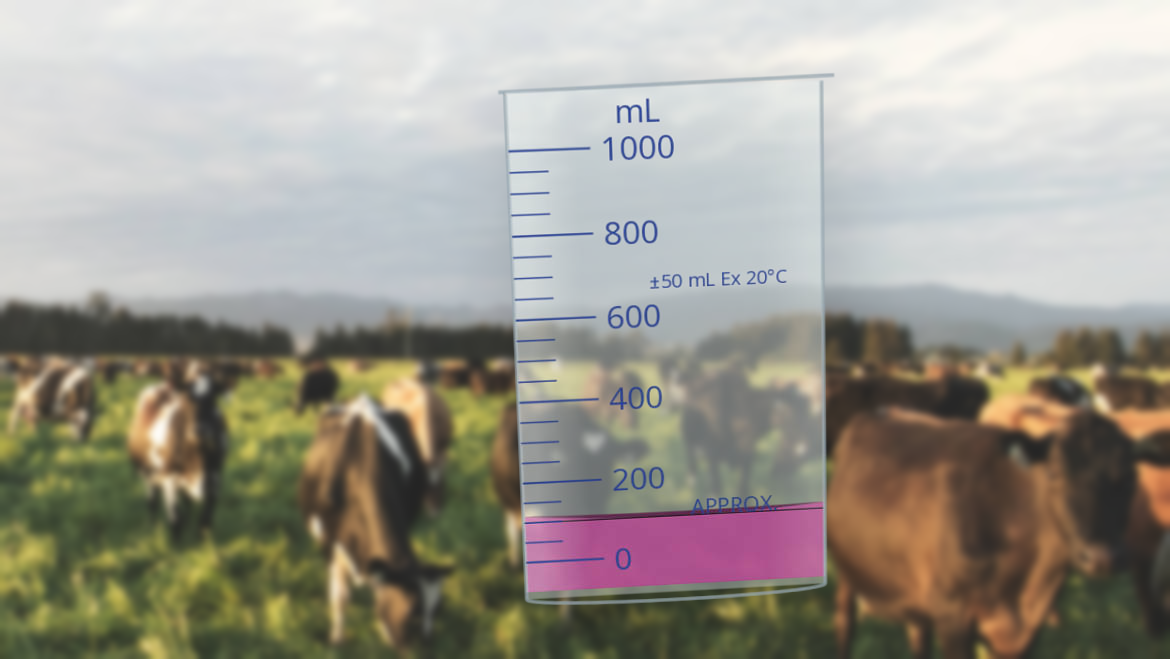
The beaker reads **100** mL
